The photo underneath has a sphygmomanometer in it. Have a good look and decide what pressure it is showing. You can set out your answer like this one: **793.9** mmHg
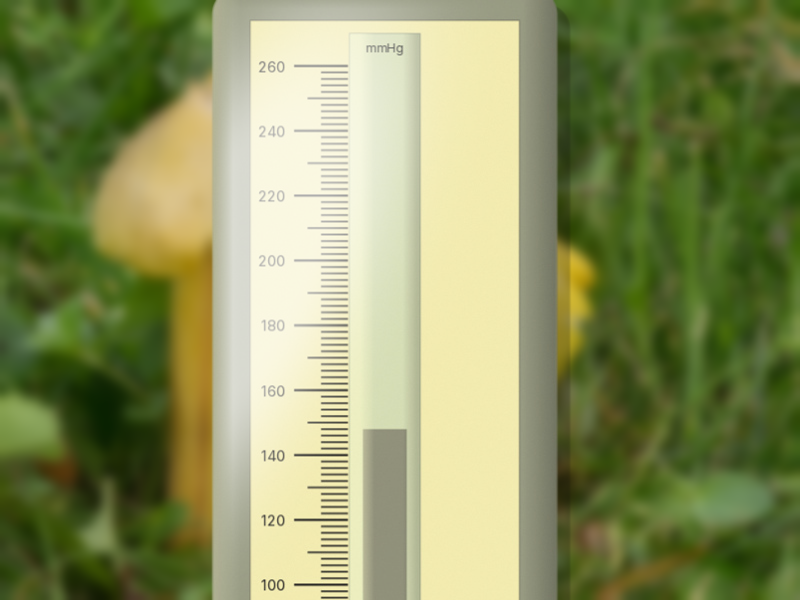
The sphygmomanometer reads **148** mmHg
